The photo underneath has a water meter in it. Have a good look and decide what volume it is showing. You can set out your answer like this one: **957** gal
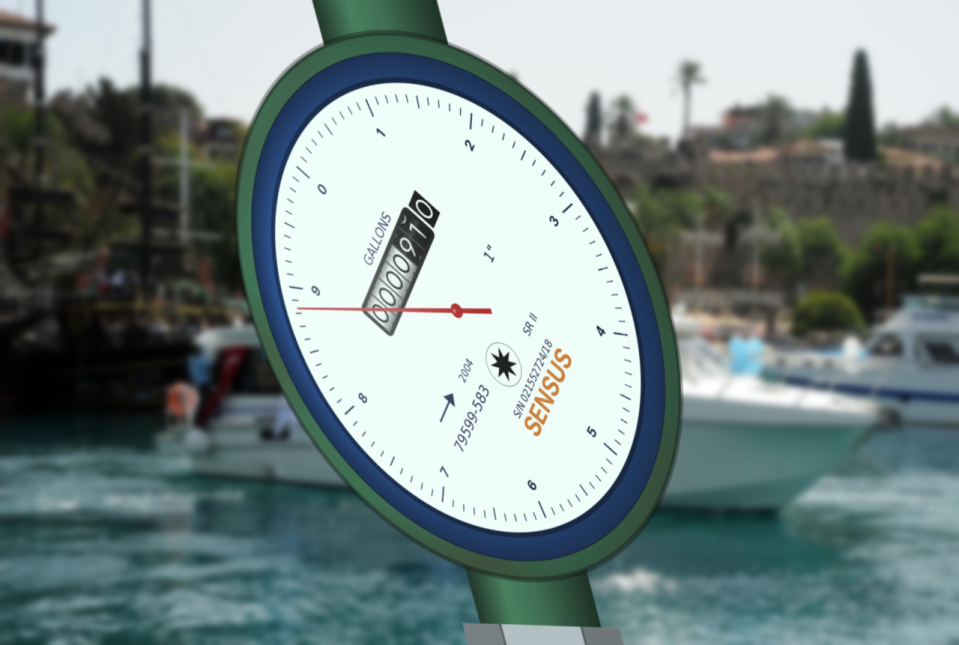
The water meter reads **908.8** gal
